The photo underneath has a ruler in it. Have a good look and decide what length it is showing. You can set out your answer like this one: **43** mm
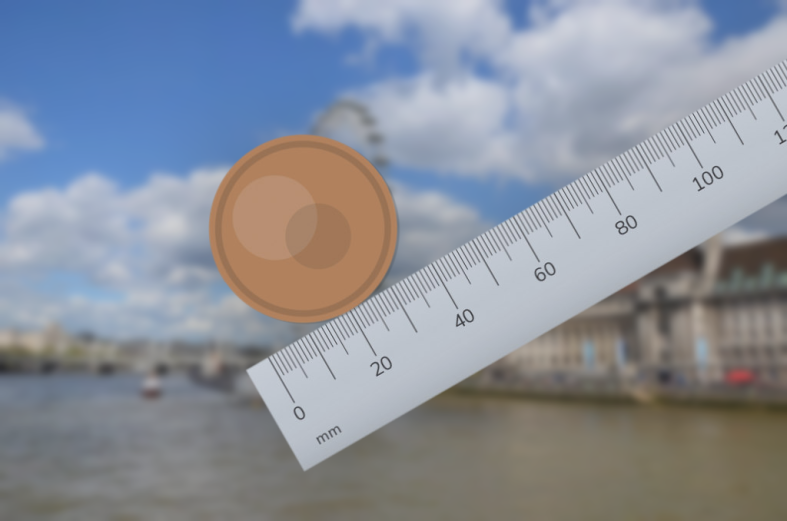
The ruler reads **40** mm
